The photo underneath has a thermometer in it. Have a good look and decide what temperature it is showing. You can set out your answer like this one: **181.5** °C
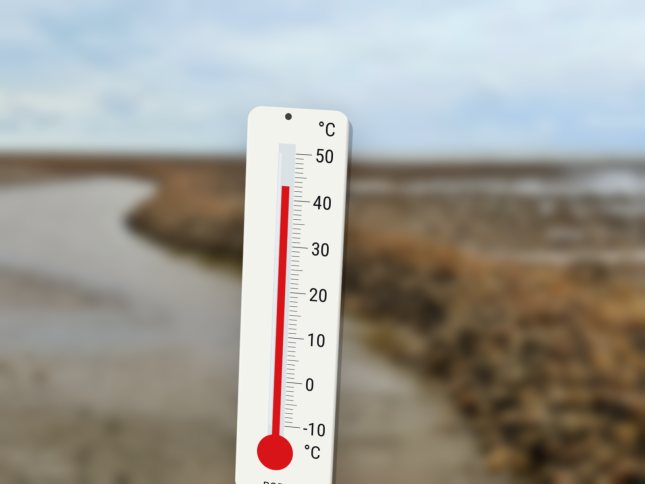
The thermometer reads **43** °C
